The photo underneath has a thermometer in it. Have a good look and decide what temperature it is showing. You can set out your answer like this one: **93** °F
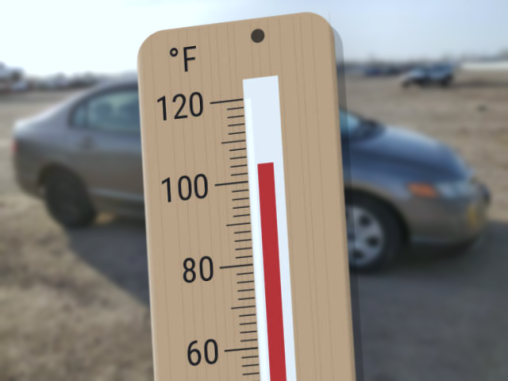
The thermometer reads **104** °F
